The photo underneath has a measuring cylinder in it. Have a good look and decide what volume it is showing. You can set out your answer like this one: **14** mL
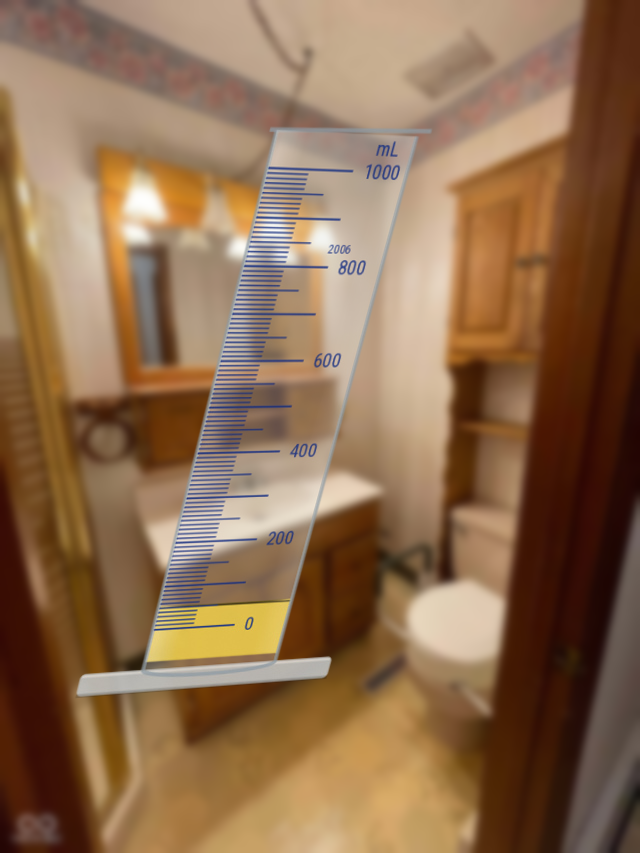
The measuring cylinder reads **50** mL
